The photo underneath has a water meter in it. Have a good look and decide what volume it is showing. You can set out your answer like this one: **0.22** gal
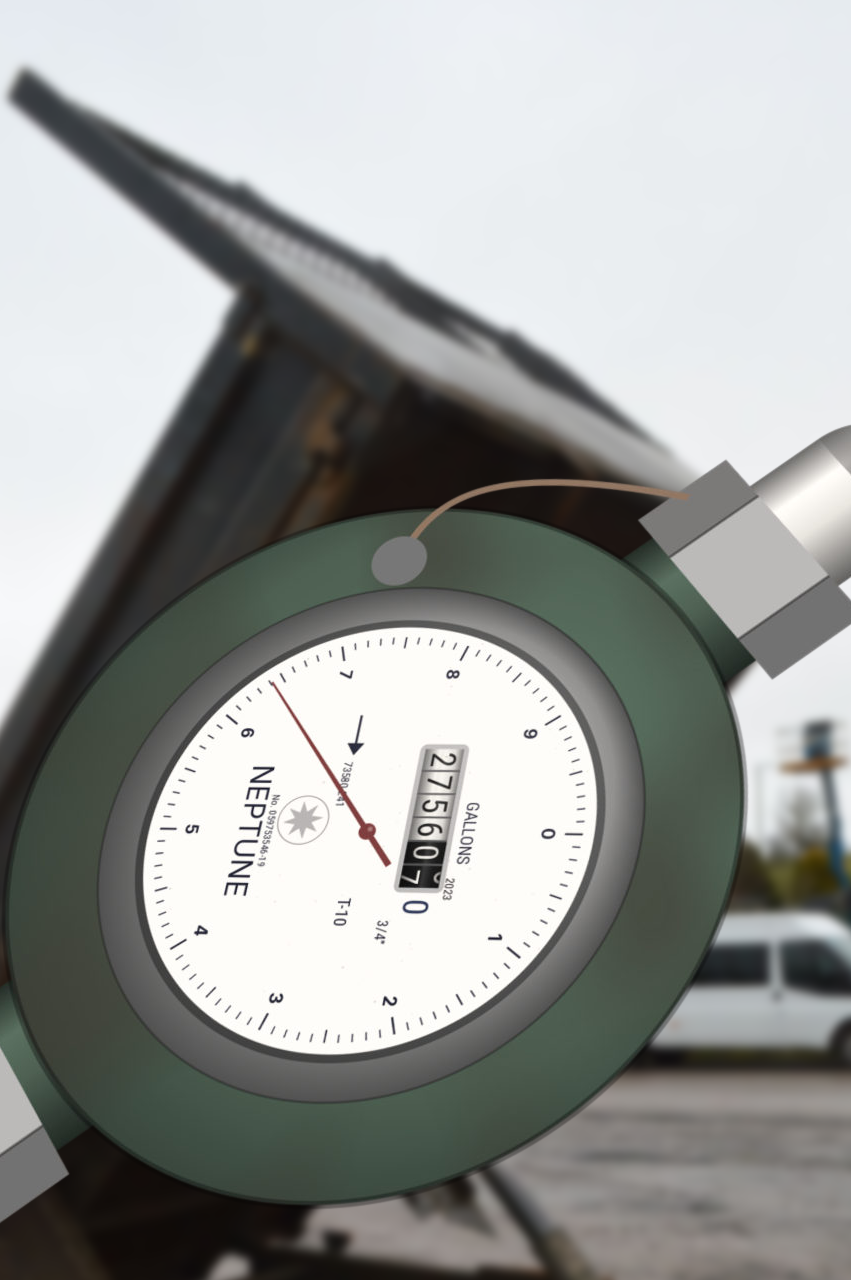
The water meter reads **2756066.4** gal
